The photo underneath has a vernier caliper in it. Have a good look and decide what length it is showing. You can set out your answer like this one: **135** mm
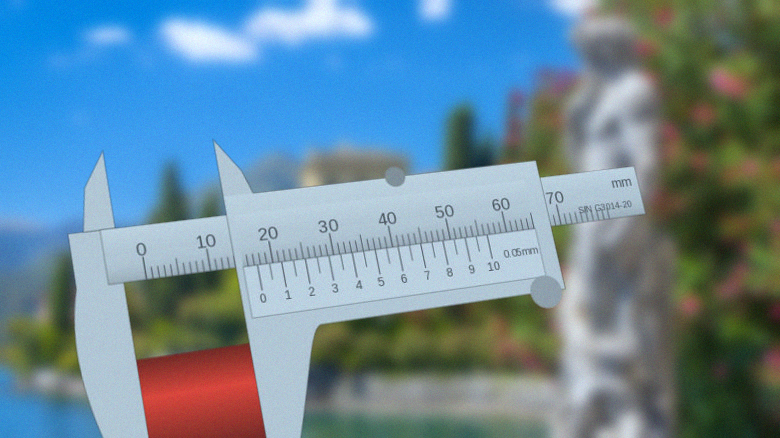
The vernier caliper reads **17.5** mm
